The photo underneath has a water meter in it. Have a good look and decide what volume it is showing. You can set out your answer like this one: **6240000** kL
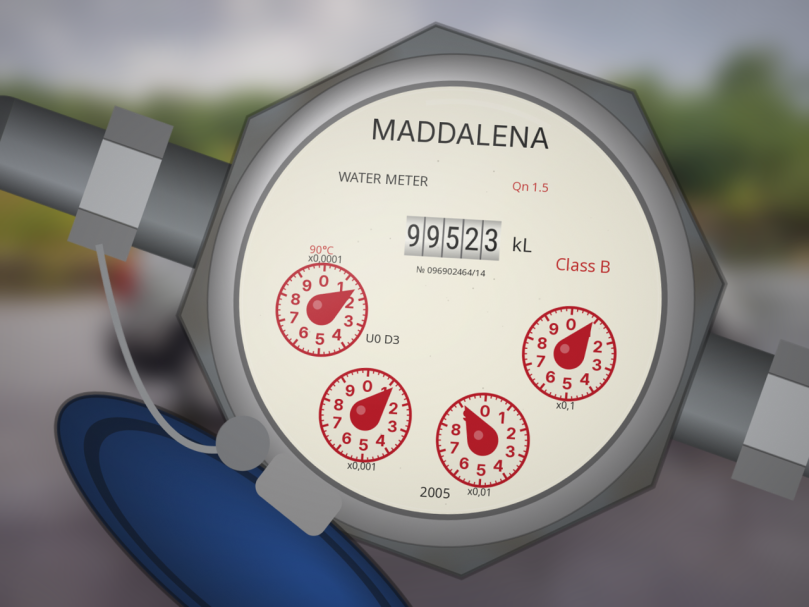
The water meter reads **99523.0911** kL
